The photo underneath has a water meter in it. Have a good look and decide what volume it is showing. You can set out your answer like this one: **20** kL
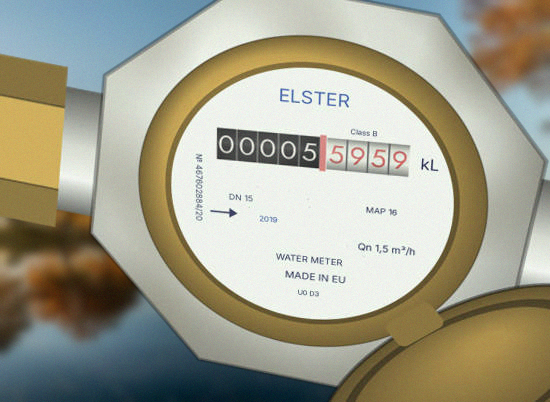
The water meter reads **5.5959** kL
